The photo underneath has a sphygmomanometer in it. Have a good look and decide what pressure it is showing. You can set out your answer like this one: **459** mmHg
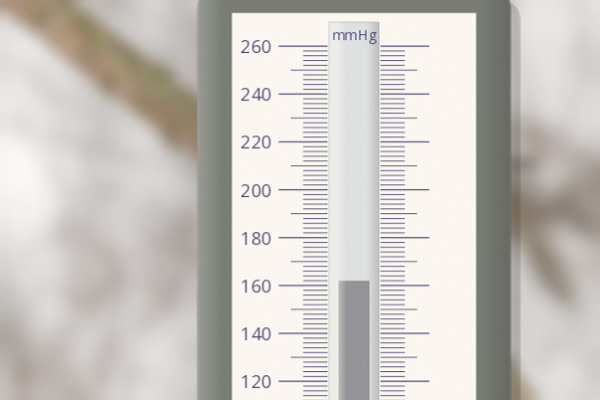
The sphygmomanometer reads **162** mmHg
